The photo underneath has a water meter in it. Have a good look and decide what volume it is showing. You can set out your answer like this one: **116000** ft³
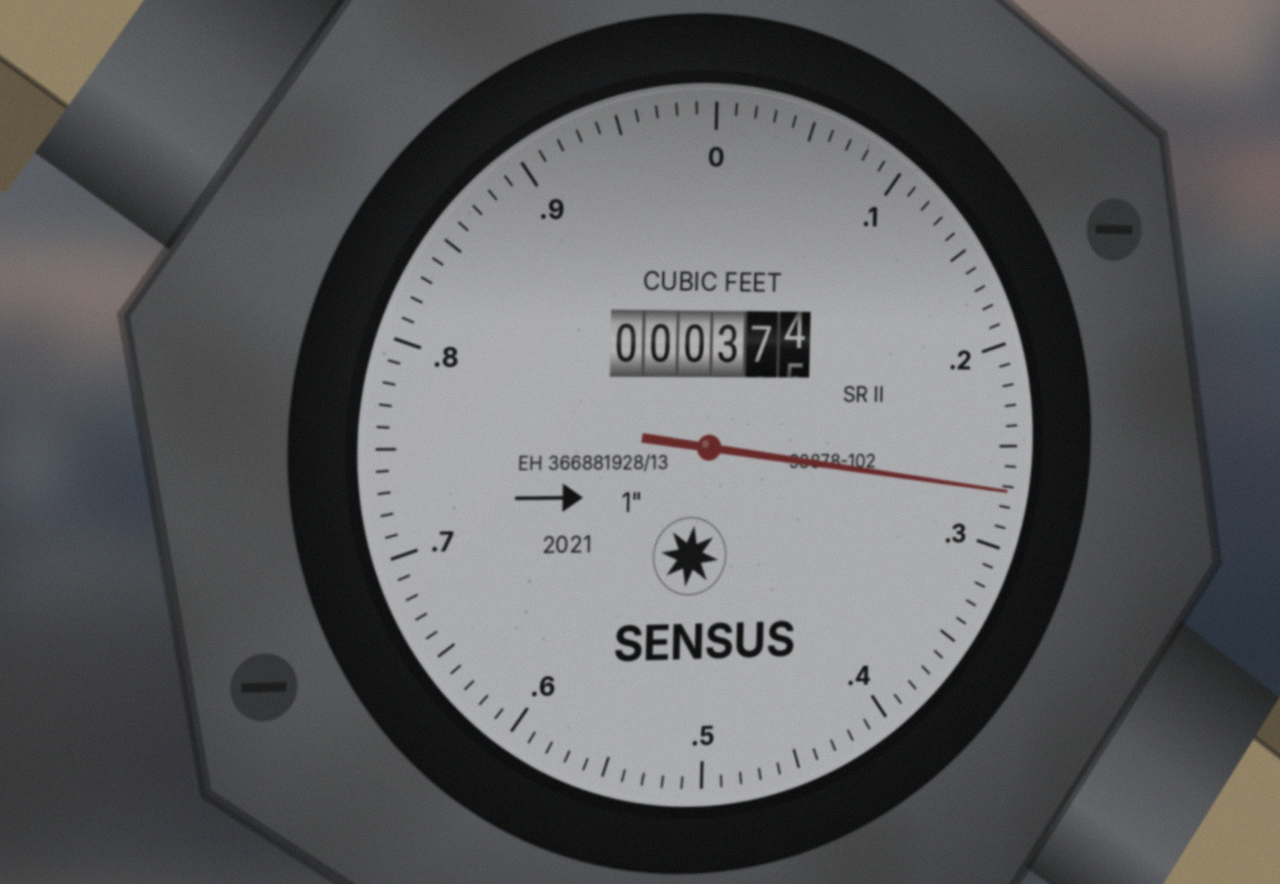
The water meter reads **374.27** ft³
